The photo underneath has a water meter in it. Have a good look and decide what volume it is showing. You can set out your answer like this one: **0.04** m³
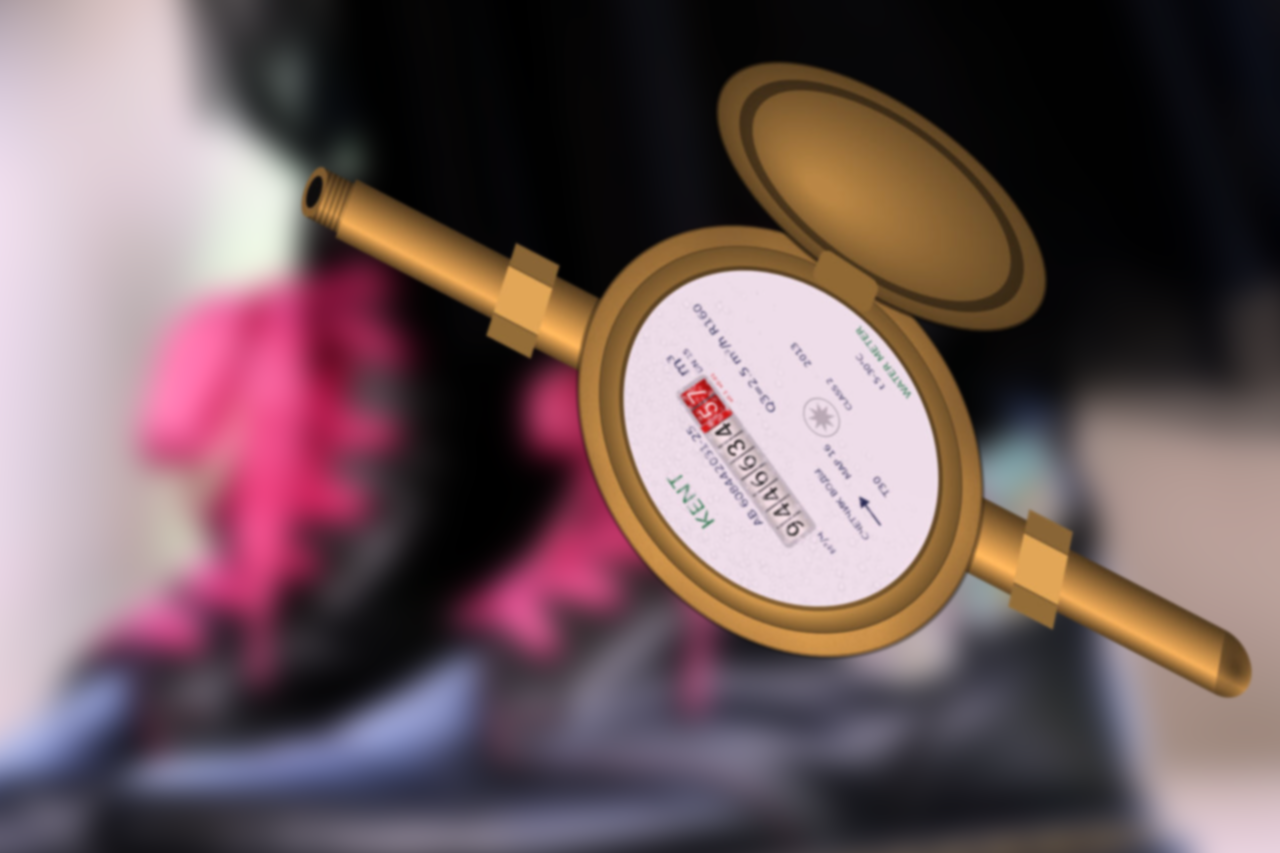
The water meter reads **9446634.57** m³
